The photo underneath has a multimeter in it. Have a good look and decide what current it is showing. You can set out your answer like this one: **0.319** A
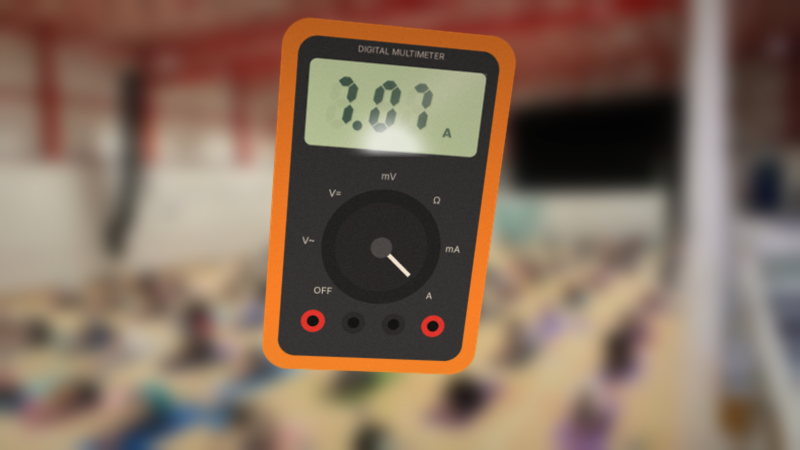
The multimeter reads **7.07** A
